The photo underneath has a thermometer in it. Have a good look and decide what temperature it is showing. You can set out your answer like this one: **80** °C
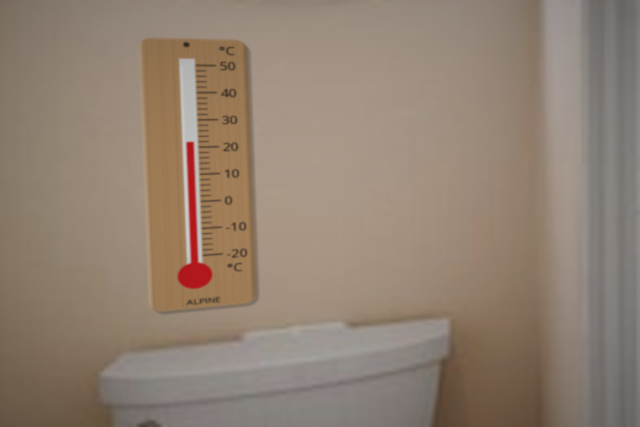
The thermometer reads **22** °C
